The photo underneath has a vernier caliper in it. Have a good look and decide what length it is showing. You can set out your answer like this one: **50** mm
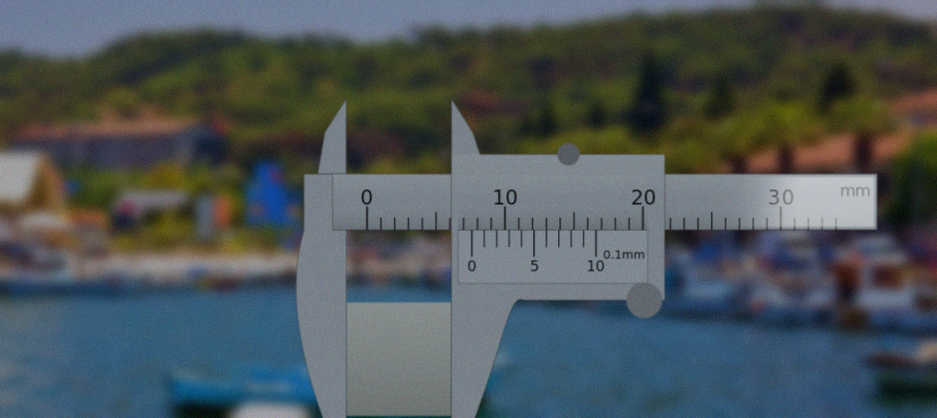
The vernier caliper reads **7.6** mm
